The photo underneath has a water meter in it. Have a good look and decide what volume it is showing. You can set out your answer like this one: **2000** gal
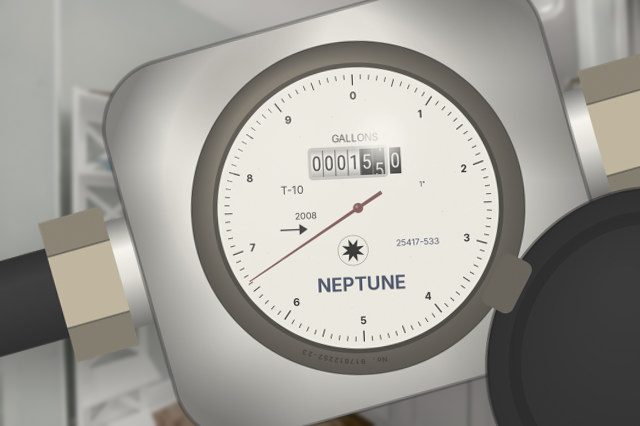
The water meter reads **1546.6** gal
